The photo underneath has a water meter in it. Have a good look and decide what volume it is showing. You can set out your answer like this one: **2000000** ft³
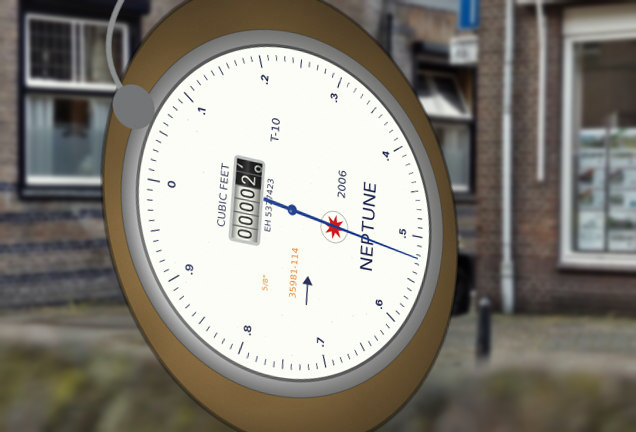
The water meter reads **27.52** ft³
